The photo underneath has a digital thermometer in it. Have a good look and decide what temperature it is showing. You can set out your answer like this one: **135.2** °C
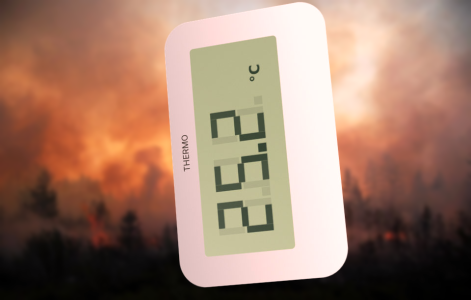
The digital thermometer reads **25.2** °C
